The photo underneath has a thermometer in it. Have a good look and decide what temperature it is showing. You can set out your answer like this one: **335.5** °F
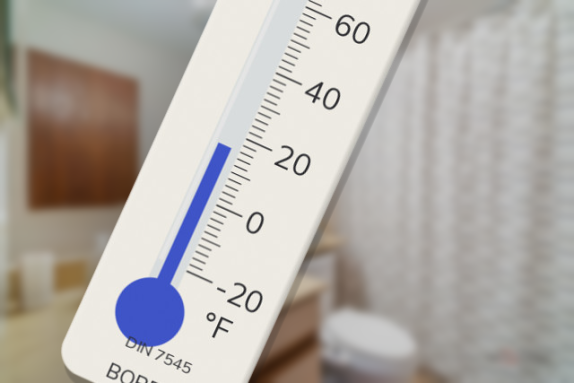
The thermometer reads **16** °F
